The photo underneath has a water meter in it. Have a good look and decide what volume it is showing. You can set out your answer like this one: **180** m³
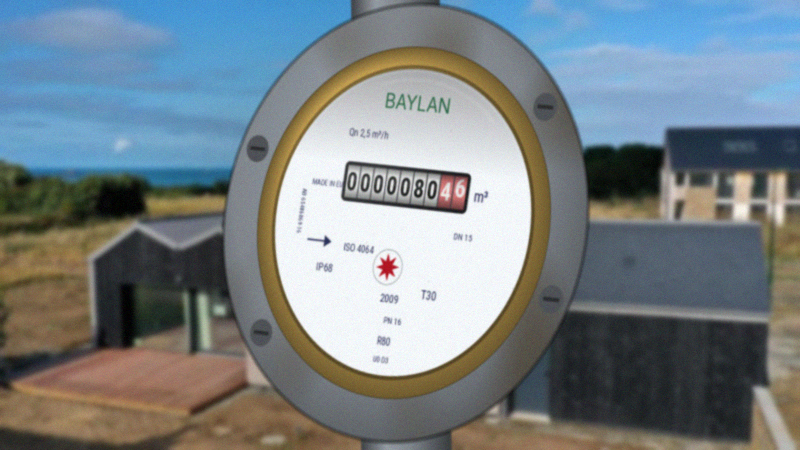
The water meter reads **80.46** m³
